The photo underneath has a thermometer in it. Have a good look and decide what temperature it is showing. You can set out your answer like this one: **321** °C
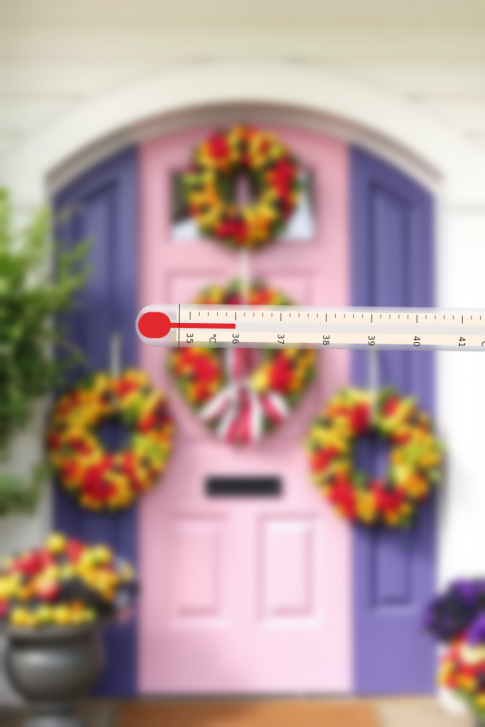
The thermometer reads **36** °C
